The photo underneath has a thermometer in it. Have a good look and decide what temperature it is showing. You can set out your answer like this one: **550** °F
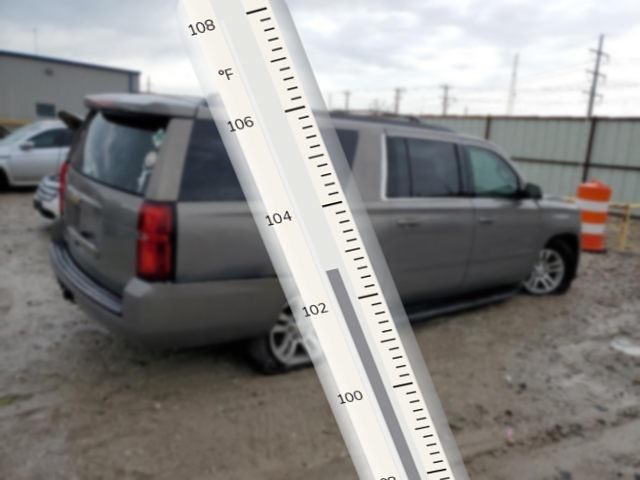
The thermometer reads **102.7** °F
